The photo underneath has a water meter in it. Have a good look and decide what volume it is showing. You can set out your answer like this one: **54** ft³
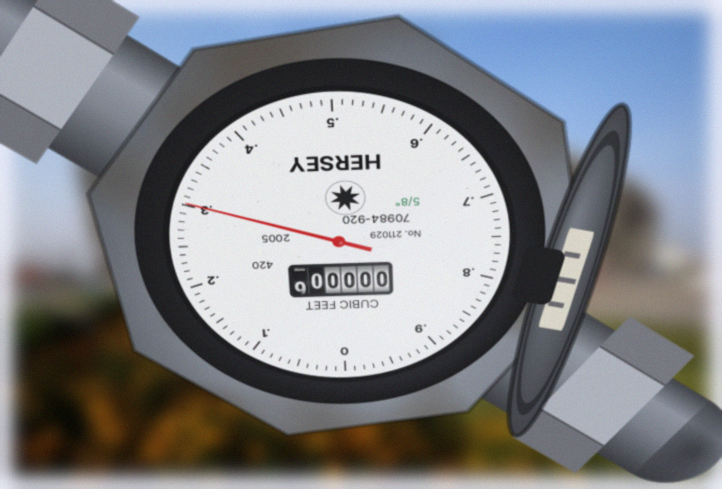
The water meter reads **6.30** ft³
